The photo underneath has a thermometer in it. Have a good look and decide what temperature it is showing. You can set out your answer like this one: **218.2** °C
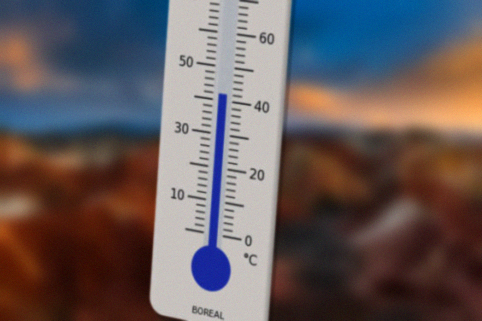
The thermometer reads **42** °C
